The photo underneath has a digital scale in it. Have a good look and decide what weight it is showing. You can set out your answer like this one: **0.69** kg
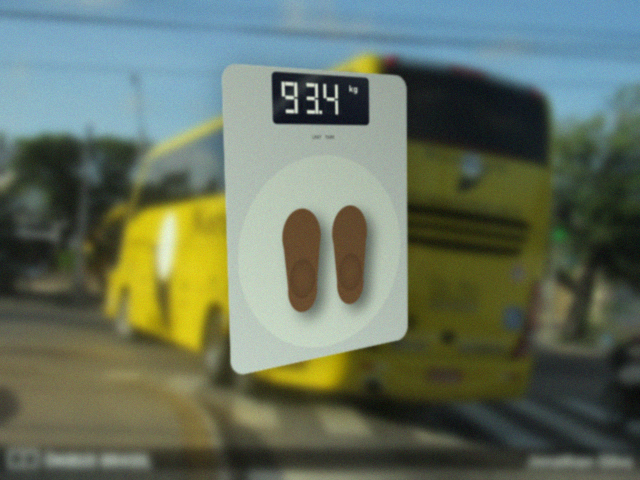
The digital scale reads **93.4** kg
